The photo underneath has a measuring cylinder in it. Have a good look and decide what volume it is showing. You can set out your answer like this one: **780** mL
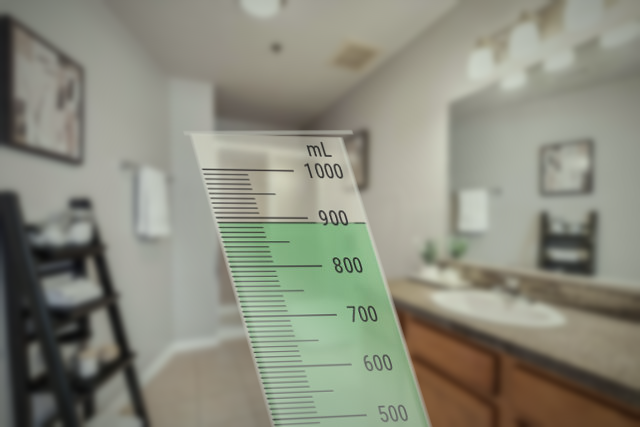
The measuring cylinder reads **890** mL
